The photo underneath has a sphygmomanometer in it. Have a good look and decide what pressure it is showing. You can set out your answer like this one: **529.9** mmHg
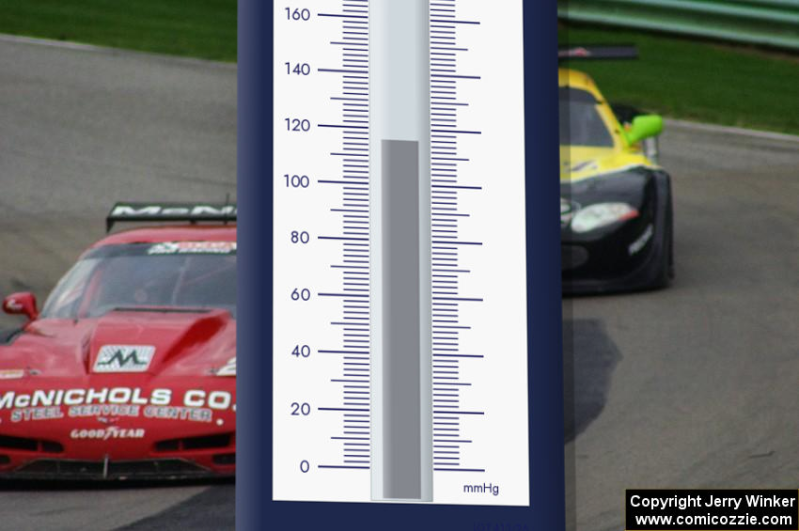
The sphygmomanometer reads **116** mmHg
